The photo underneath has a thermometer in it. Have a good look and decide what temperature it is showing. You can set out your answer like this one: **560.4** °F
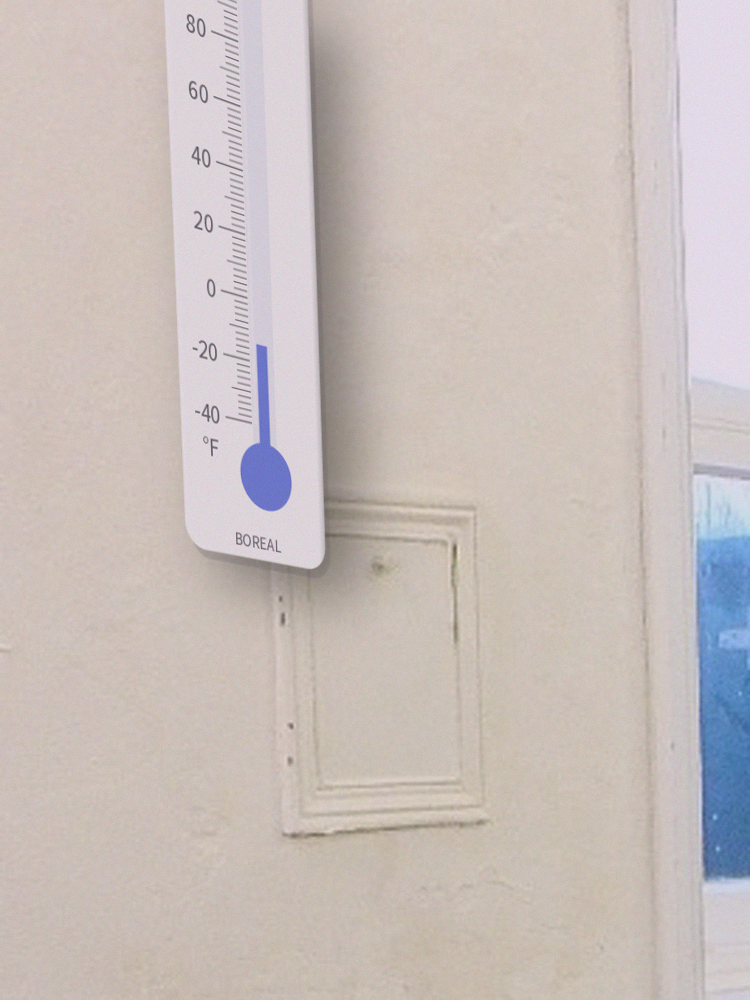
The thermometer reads **-14** °F
